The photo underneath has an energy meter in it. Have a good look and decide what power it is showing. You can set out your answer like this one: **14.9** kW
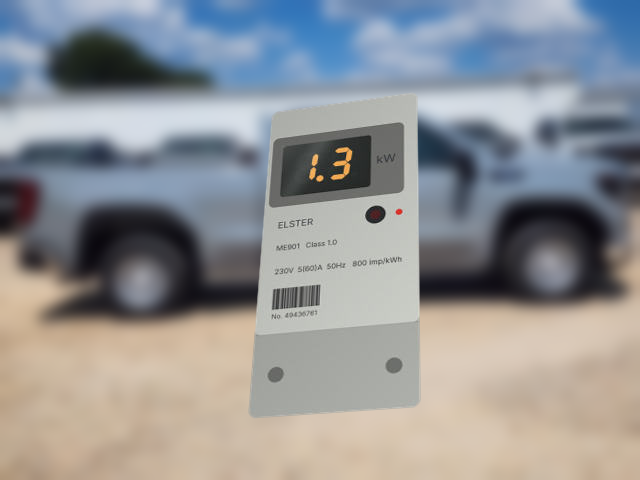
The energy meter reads **1.3** kW
